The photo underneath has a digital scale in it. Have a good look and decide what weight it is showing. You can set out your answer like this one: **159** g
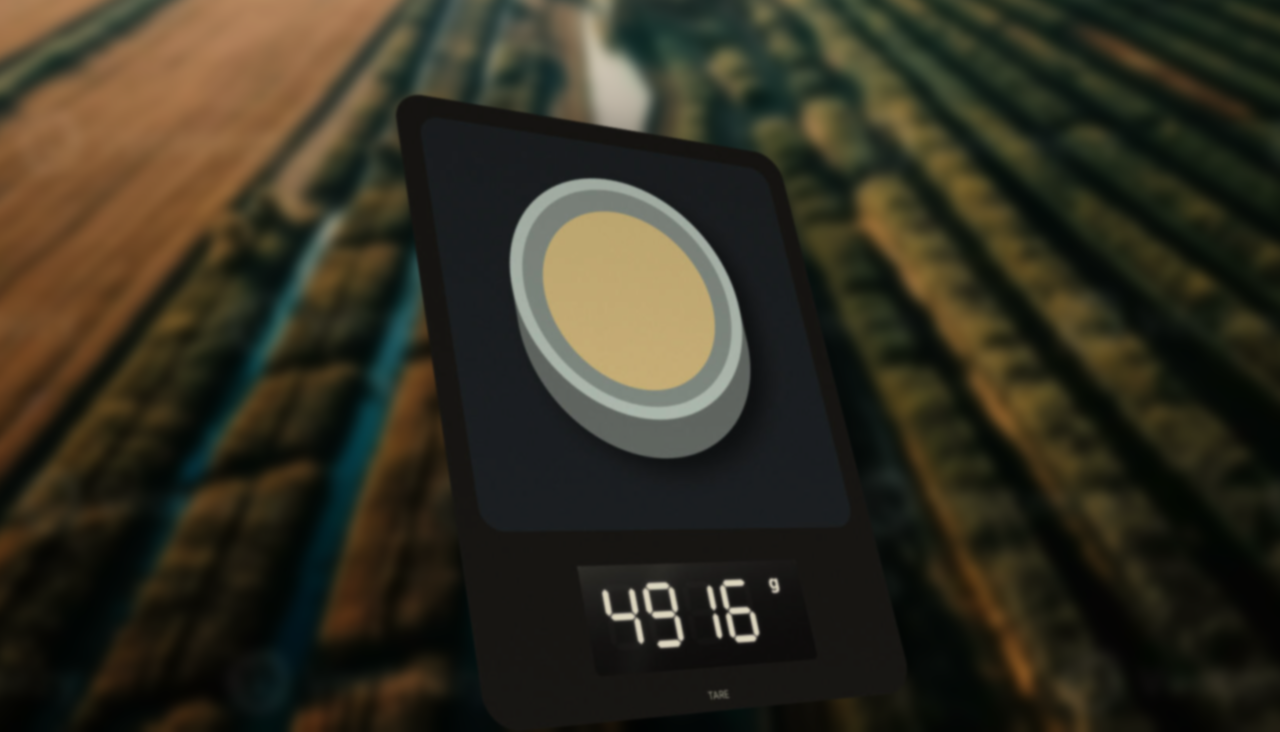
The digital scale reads **4916** g
